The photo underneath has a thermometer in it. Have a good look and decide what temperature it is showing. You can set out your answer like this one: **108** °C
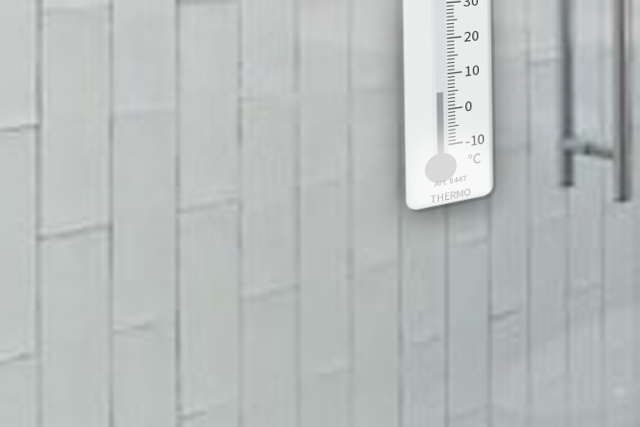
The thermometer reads **5** °C
